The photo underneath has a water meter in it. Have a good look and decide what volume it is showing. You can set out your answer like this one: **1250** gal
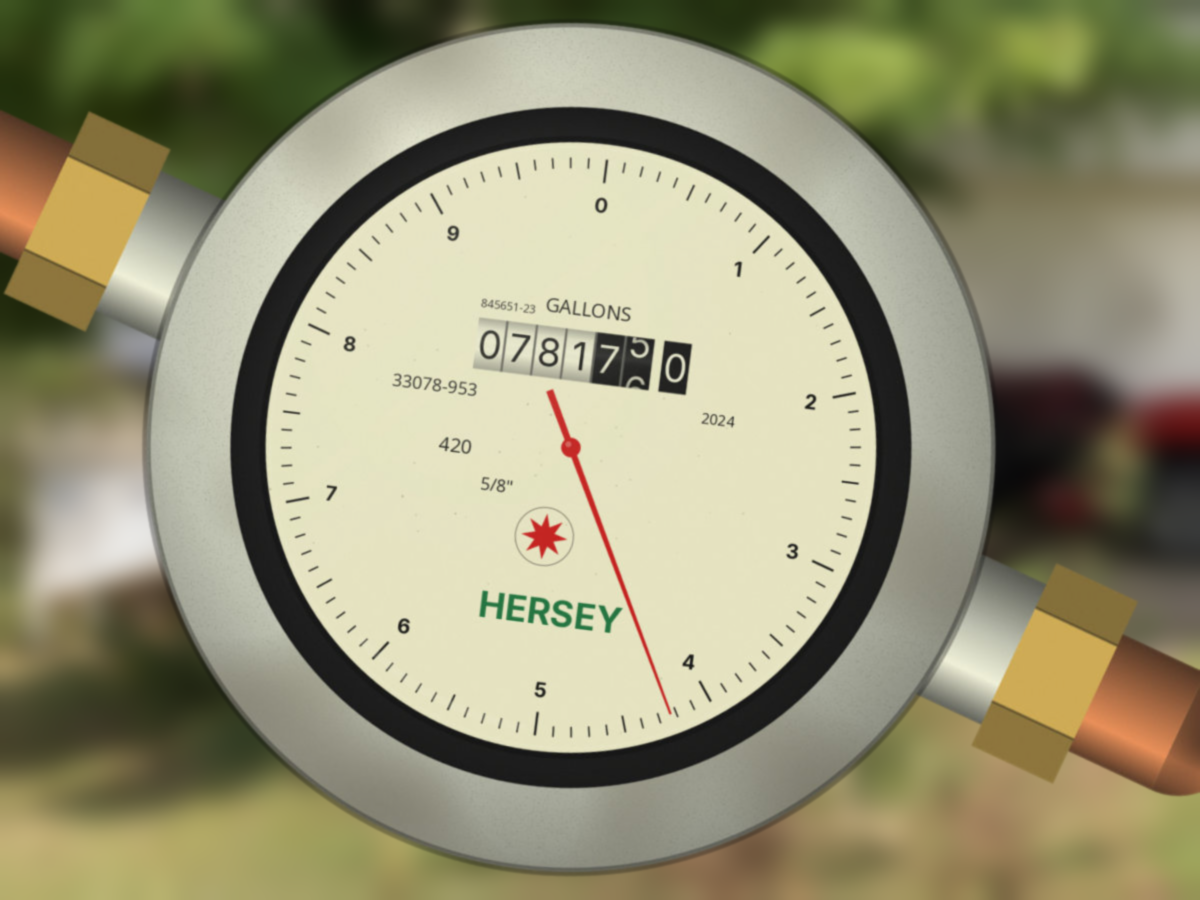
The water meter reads **781754.2** gal
